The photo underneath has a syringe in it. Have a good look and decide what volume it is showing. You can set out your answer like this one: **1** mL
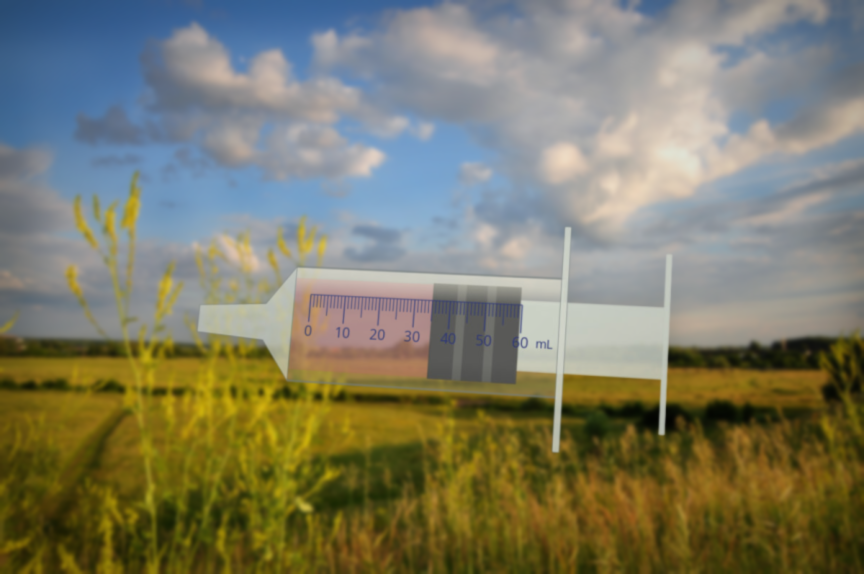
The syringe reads **35** mL
